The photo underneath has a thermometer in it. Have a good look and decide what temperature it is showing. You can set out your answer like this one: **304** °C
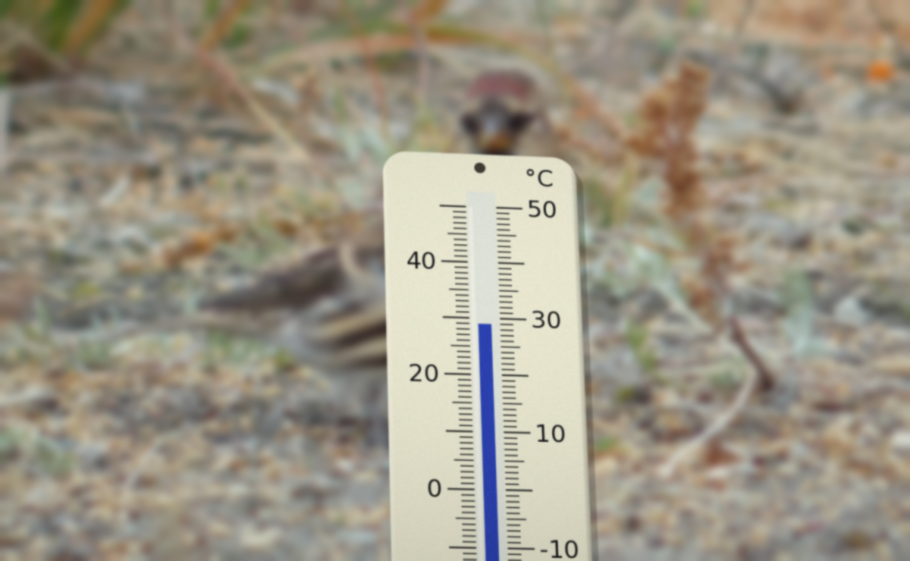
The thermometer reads **29** °C
